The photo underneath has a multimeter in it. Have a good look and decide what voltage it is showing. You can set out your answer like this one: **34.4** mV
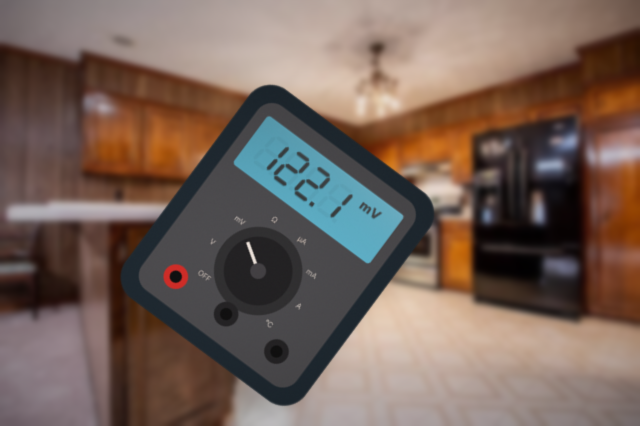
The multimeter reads **122.1** mV
